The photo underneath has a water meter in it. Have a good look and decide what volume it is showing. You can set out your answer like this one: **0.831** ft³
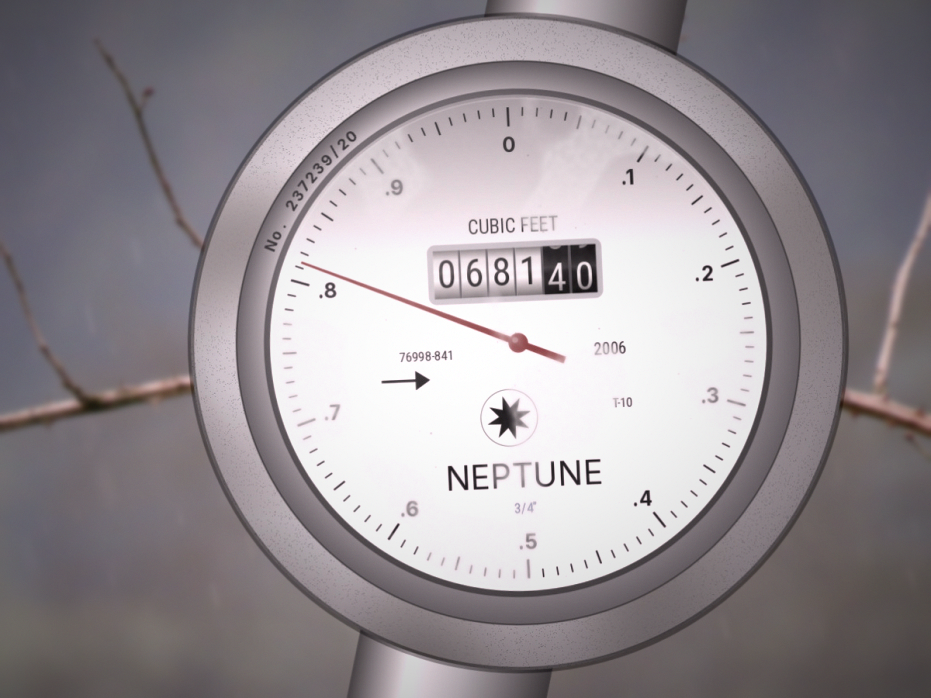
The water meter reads **68139.81** ft³
